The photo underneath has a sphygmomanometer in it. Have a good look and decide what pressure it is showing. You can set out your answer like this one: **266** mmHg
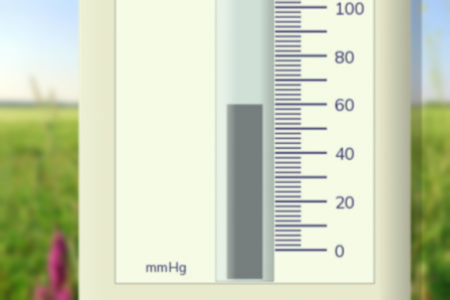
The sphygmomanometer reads **60** mmHg
